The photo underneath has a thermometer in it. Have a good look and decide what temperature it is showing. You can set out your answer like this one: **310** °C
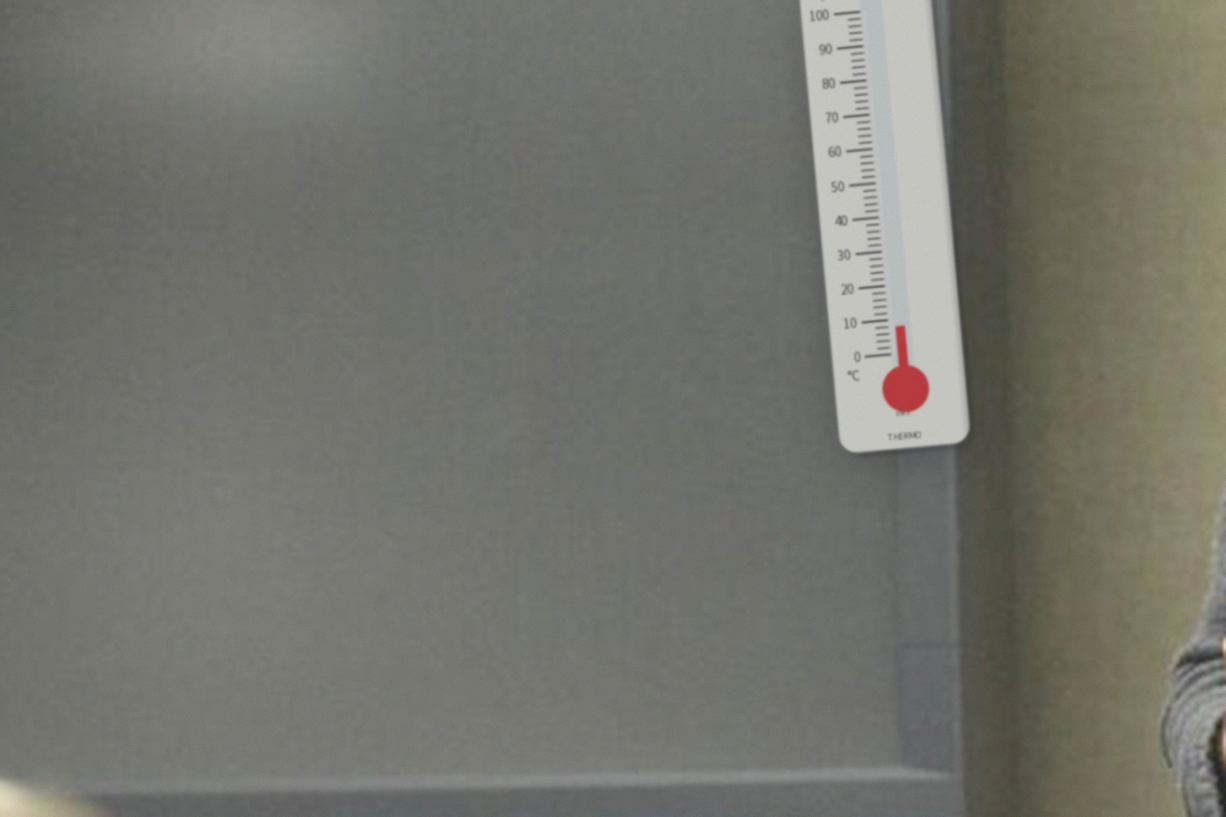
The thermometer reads **8** °C
